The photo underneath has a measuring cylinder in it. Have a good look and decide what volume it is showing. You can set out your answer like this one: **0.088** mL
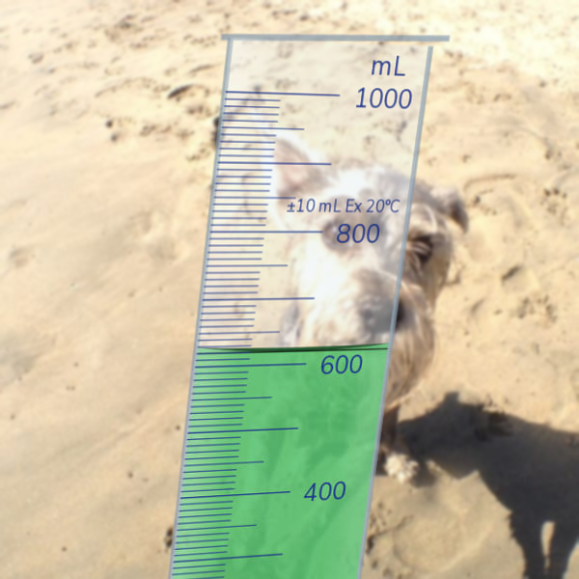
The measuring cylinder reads **620** mL
